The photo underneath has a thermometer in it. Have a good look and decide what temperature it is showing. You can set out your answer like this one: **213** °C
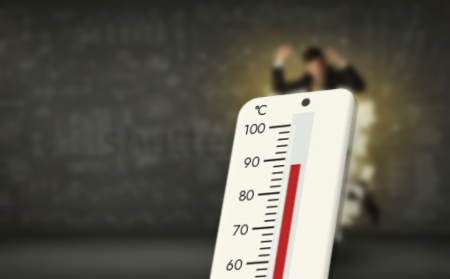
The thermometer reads **88** °C
